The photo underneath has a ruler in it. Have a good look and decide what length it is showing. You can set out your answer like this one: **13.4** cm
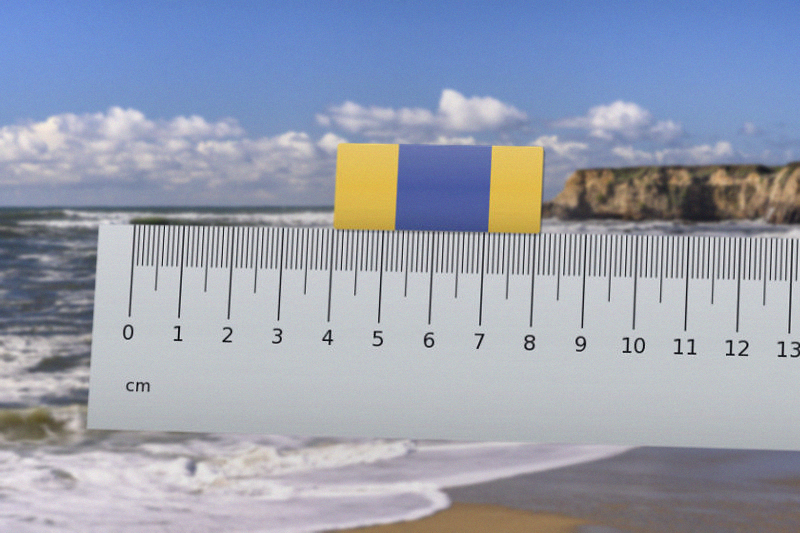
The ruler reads **4.1** cm
